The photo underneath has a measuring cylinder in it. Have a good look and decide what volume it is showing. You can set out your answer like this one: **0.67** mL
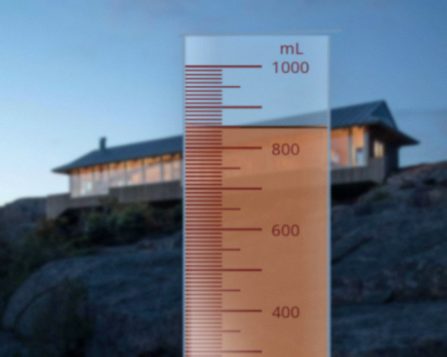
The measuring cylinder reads **850** mL
